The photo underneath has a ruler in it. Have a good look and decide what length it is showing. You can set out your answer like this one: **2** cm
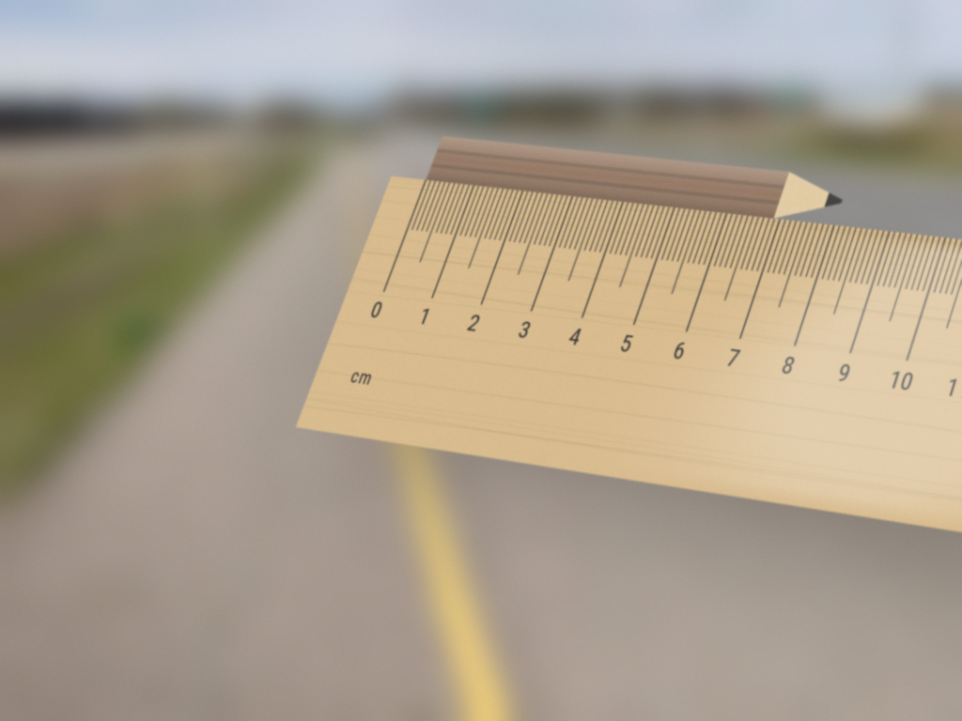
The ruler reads **8** cm
